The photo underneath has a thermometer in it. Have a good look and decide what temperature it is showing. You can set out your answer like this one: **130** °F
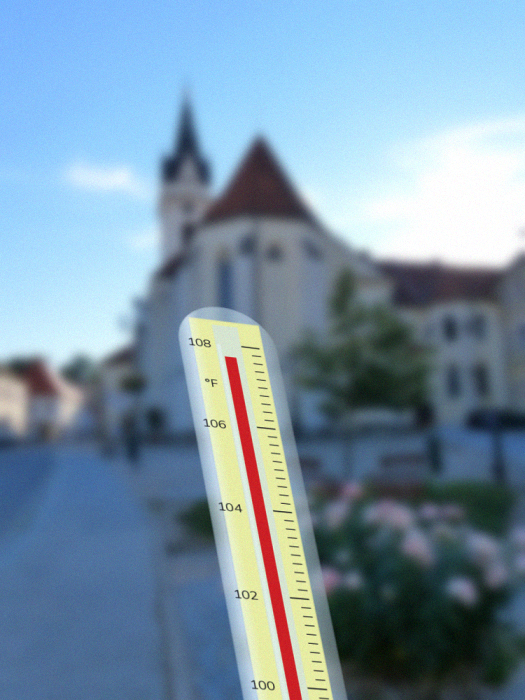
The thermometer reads **107.7** °F
